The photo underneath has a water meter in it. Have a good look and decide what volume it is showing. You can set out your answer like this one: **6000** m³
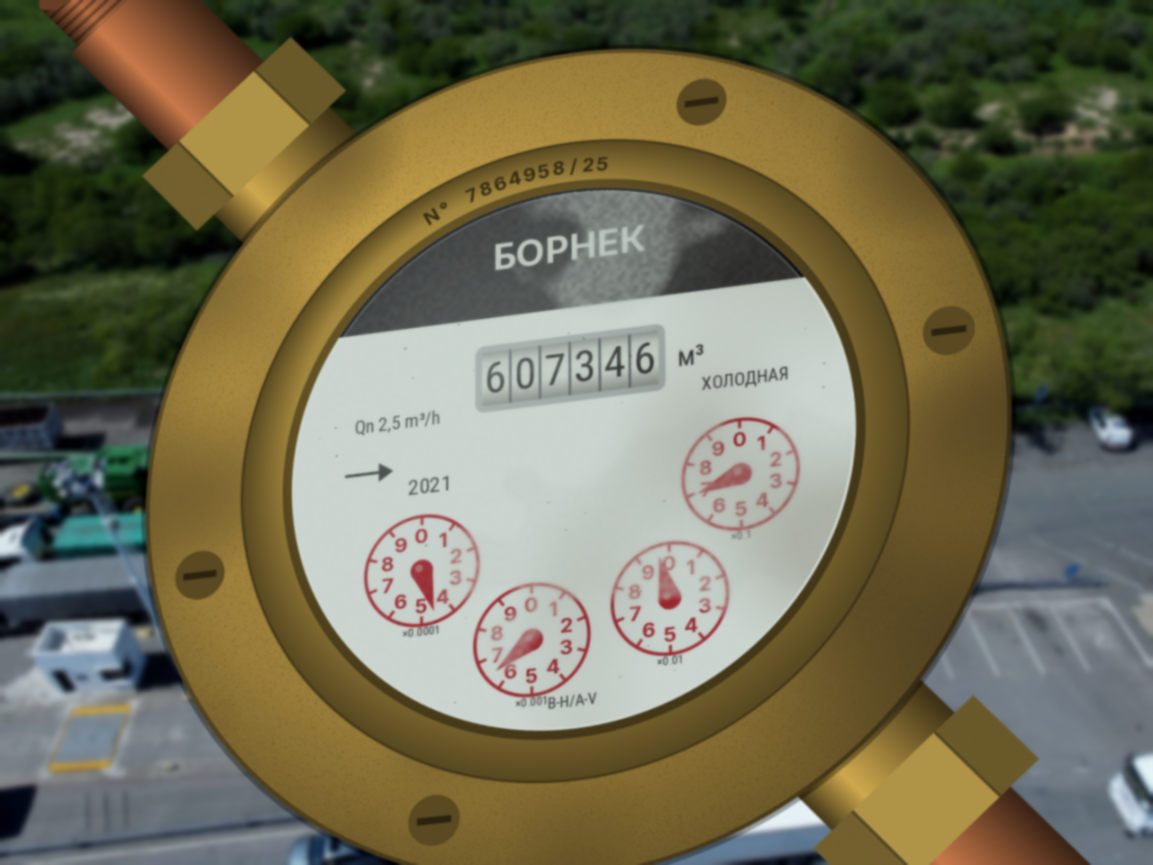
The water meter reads **607346.6964** m³
